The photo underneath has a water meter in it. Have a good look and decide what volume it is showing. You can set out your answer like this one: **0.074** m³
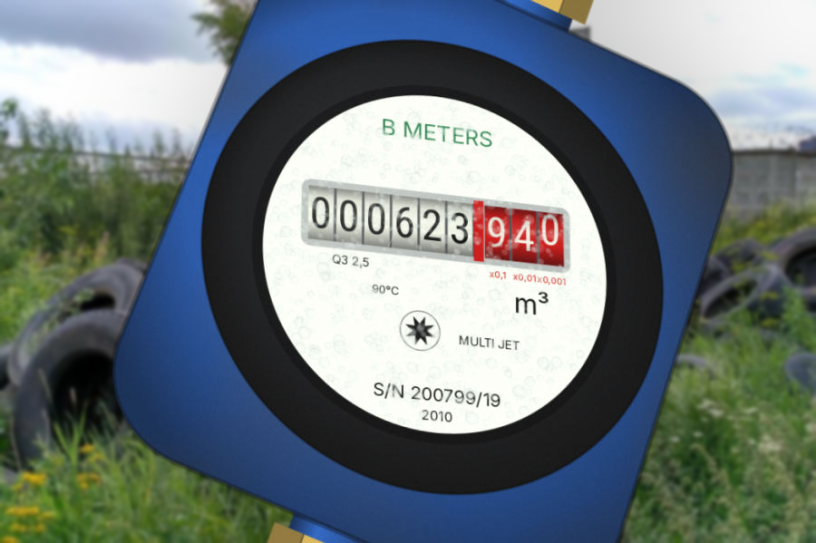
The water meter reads **623.940** m³
